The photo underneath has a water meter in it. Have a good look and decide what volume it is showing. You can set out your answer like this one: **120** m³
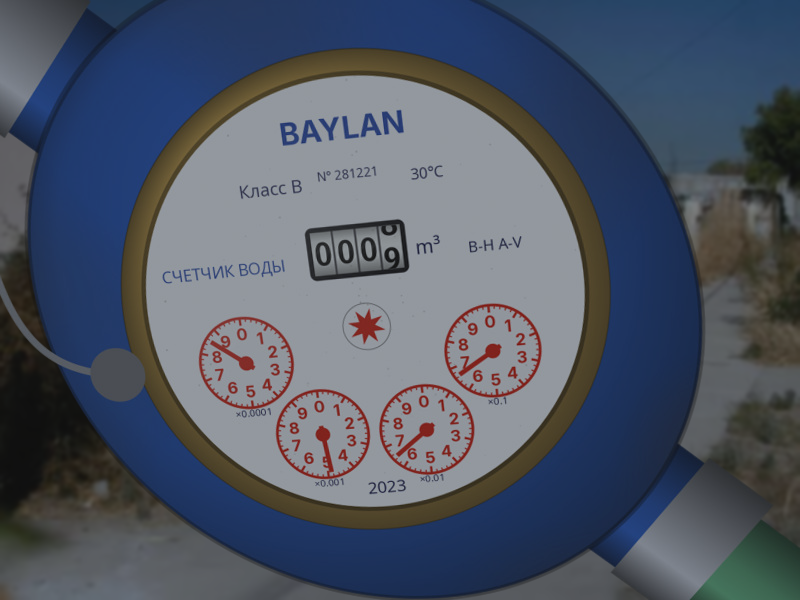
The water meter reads **8.6648** m³
